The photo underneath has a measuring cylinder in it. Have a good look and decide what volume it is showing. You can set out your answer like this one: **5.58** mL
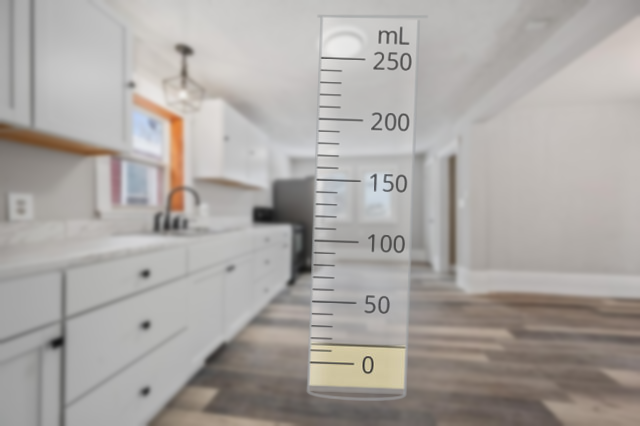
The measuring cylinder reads **15** mL
